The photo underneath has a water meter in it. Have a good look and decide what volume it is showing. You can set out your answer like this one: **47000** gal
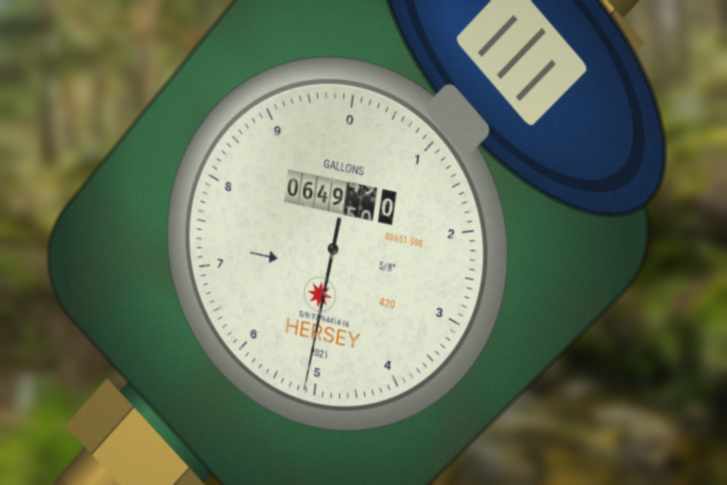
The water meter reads **649495.1** gal
